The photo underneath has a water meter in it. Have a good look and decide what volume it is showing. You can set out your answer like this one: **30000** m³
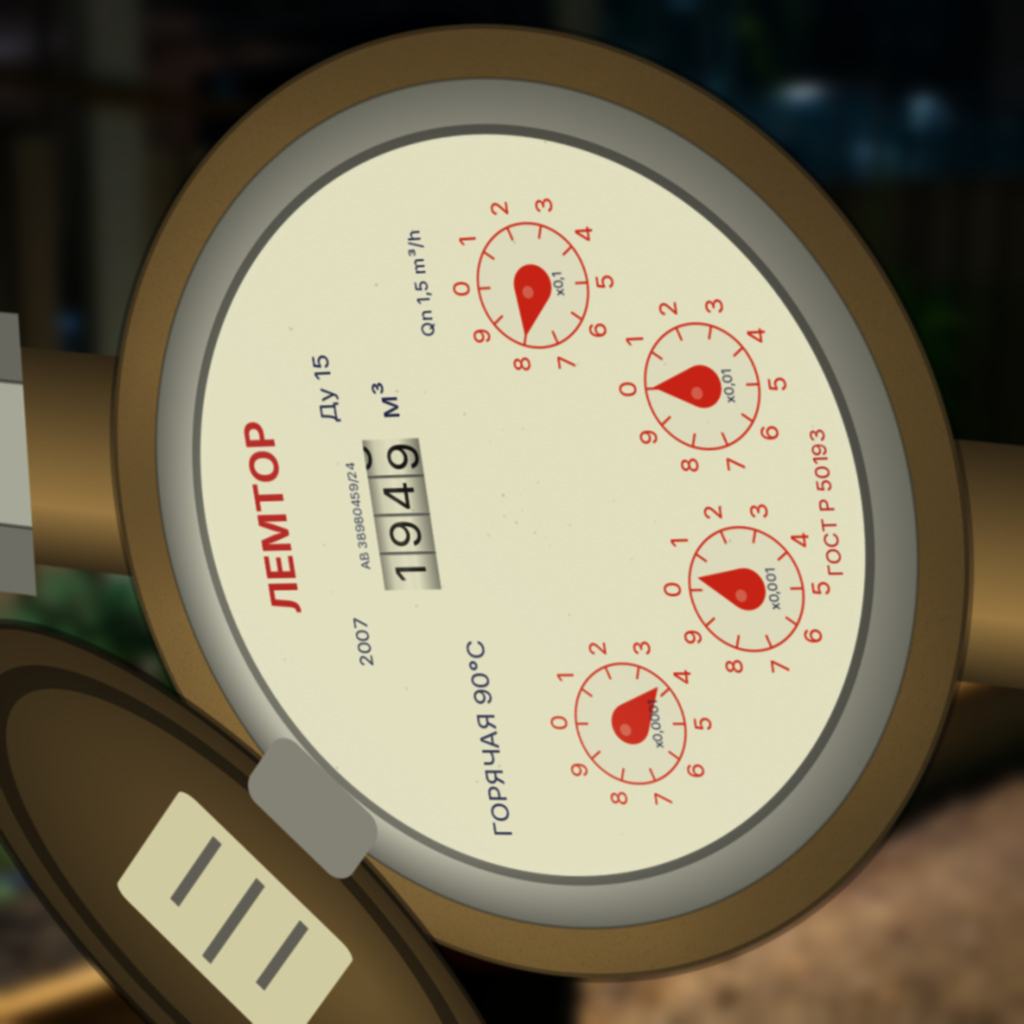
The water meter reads **1948.8003** m³
